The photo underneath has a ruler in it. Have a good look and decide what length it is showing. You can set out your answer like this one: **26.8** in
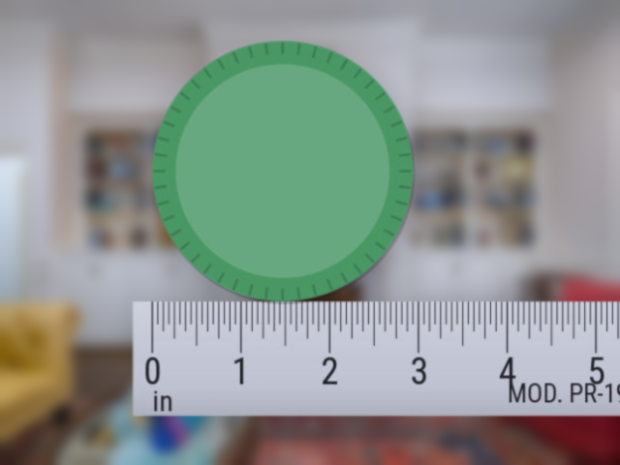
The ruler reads **2.9375** in
